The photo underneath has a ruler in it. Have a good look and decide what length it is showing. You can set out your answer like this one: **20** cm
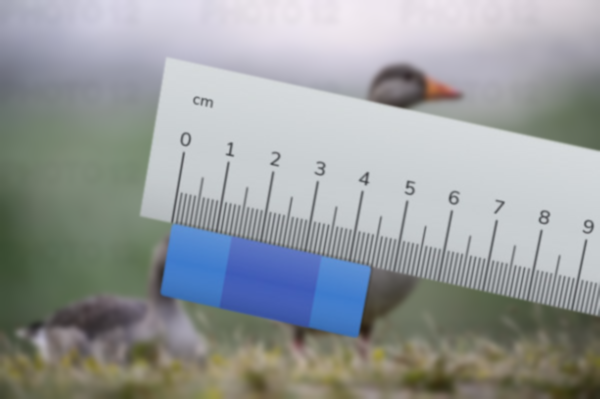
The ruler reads **4.5** cm
